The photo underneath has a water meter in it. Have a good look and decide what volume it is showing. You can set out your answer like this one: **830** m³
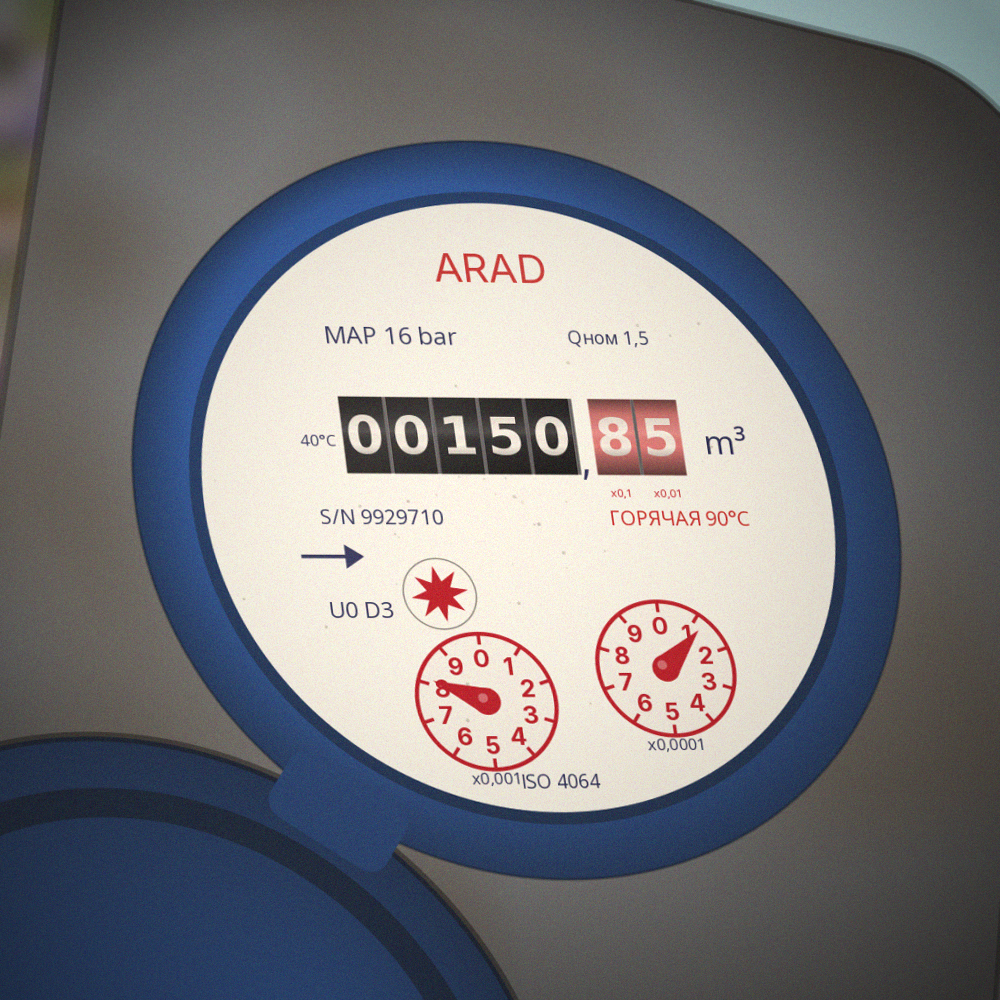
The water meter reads **150.8581** m³
